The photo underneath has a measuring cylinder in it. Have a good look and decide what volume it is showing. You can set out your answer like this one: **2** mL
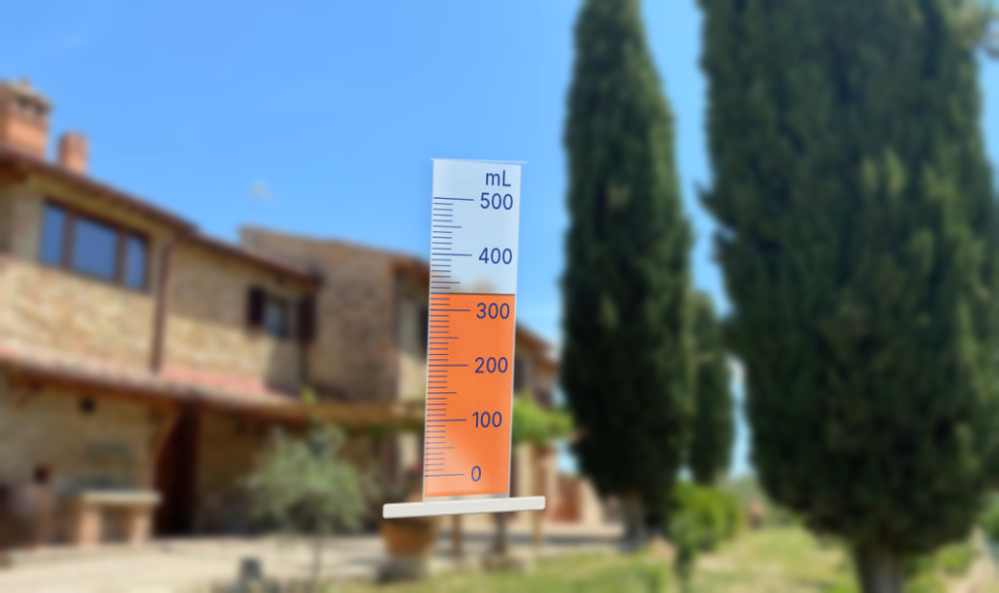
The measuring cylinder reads **330** mL
